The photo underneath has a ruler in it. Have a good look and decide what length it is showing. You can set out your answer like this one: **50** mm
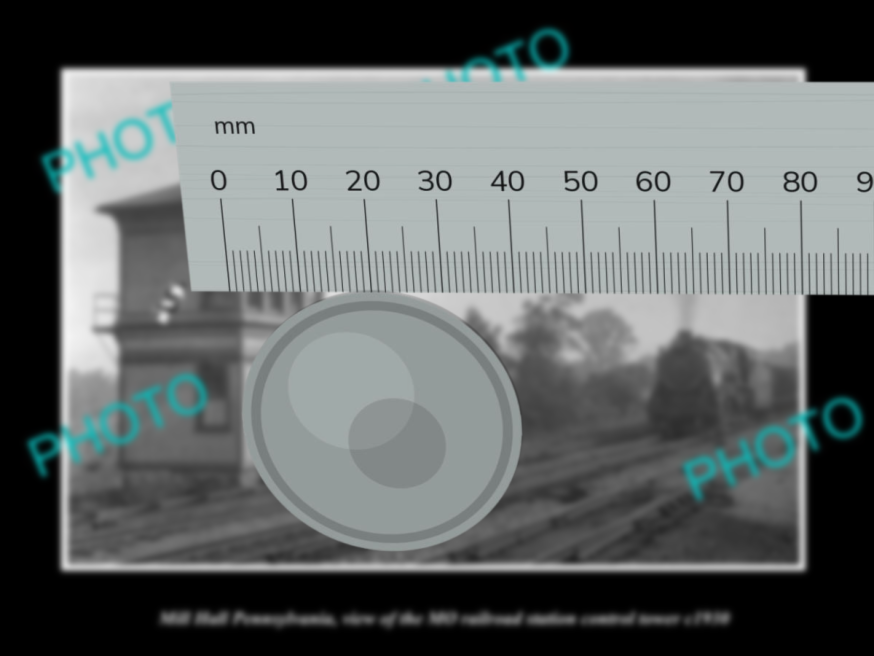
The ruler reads **40** mm
